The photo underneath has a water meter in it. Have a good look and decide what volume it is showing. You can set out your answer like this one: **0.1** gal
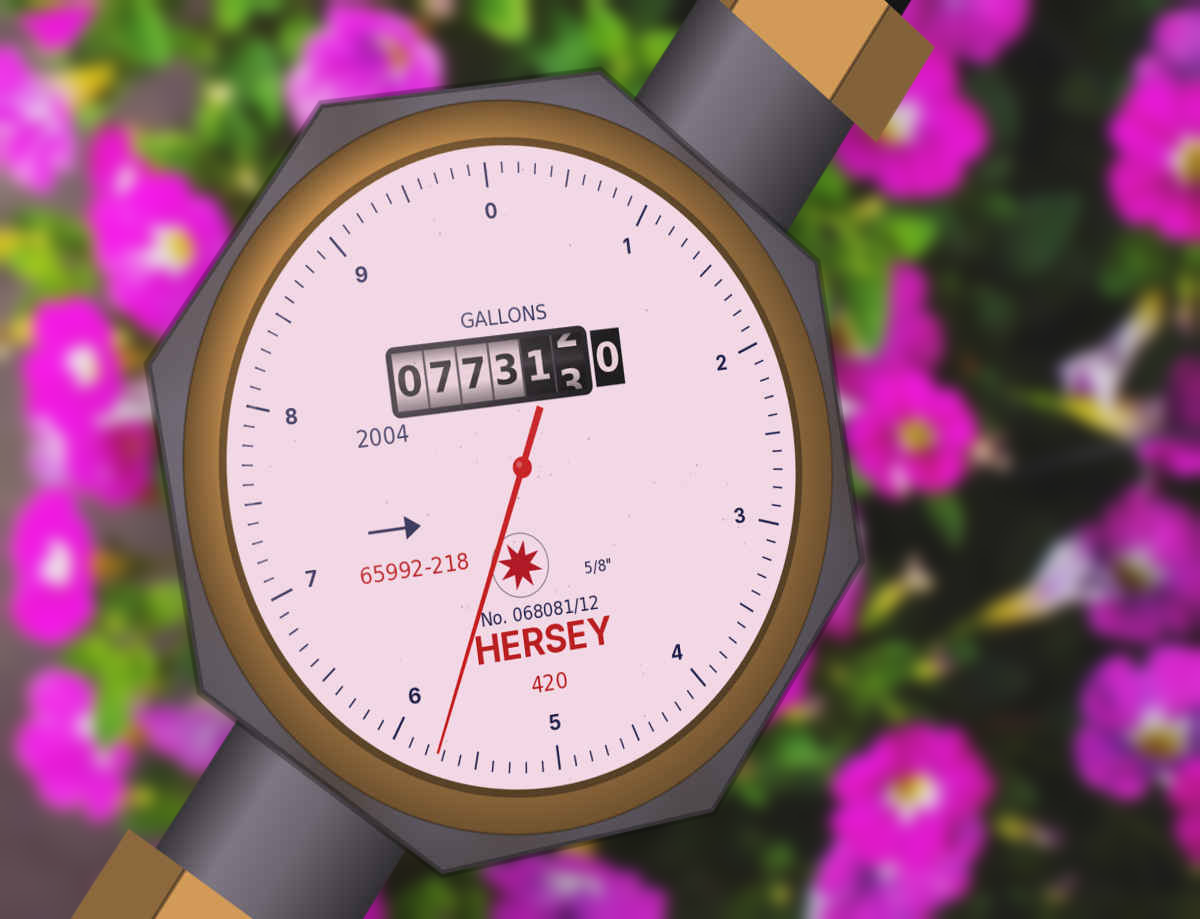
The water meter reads **773125.7** gal
